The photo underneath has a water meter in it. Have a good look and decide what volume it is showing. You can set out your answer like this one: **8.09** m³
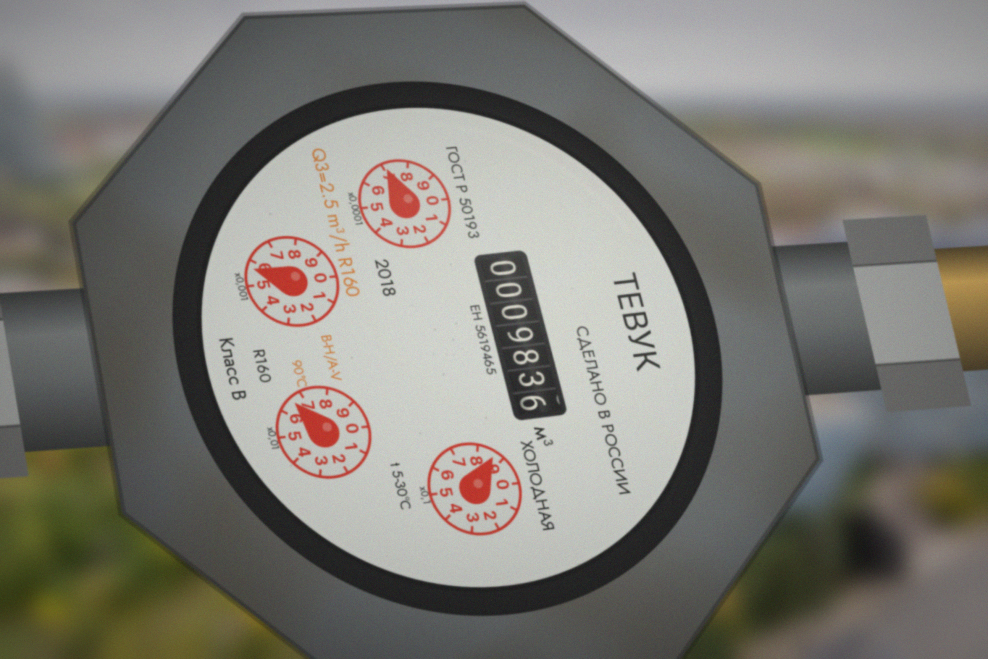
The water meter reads **9835.8657** m³
